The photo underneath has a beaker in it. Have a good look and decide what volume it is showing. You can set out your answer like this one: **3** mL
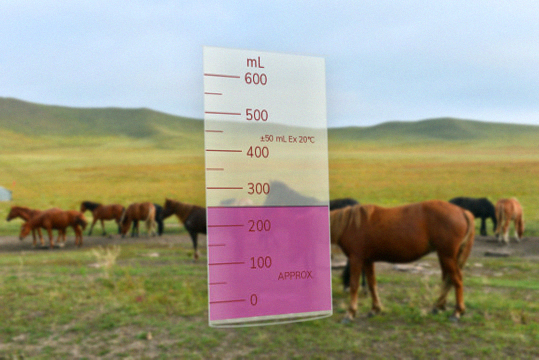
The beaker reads **250** mL
